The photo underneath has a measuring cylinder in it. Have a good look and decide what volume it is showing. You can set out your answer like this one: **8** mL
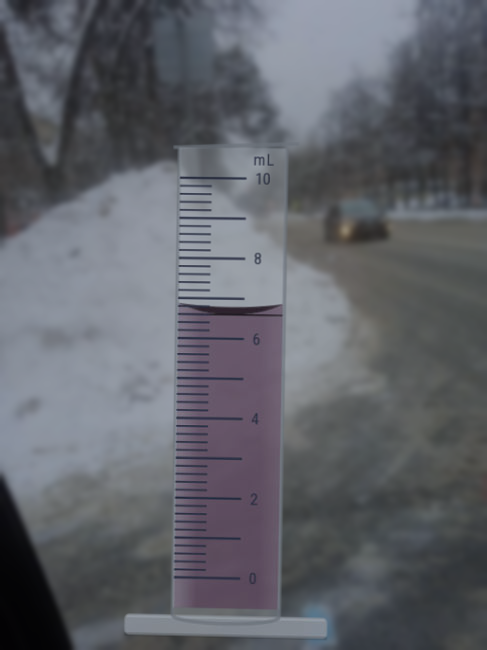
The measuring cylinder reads **6.6** mL
